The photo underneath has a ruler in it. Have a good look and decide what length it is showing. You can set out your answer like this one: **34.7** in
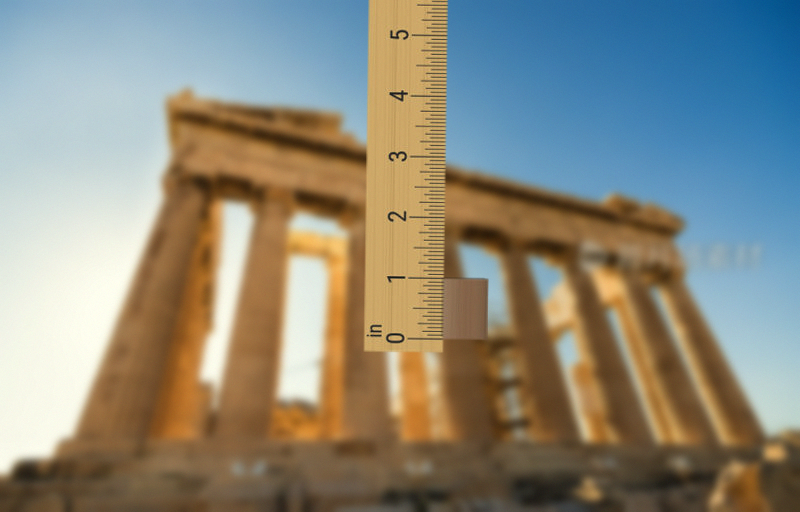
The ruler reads **1** in
